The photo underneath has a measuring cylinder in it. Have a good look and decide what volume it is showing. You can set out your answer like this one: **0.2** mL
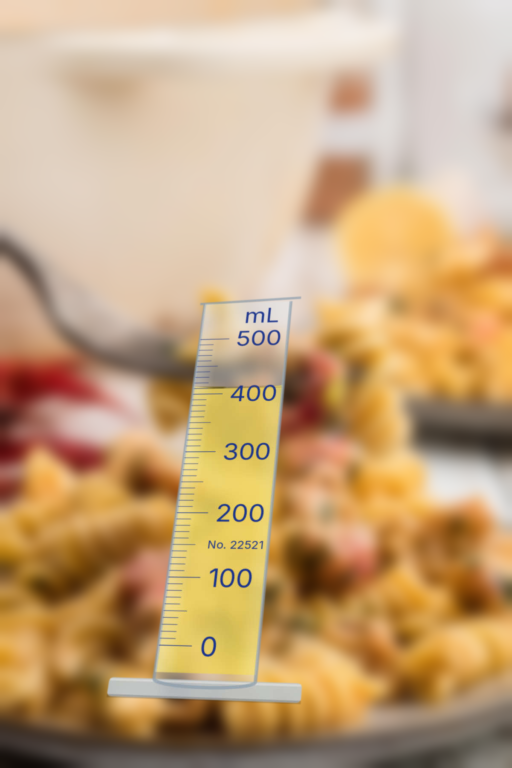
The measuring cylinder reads **410** mL
